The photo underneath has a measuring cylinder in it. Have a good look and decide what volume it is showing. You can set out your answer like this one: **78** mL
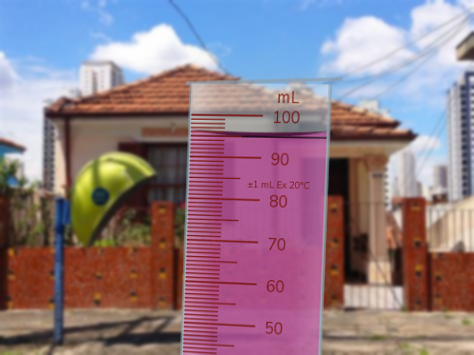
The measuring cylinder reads **95** mL
